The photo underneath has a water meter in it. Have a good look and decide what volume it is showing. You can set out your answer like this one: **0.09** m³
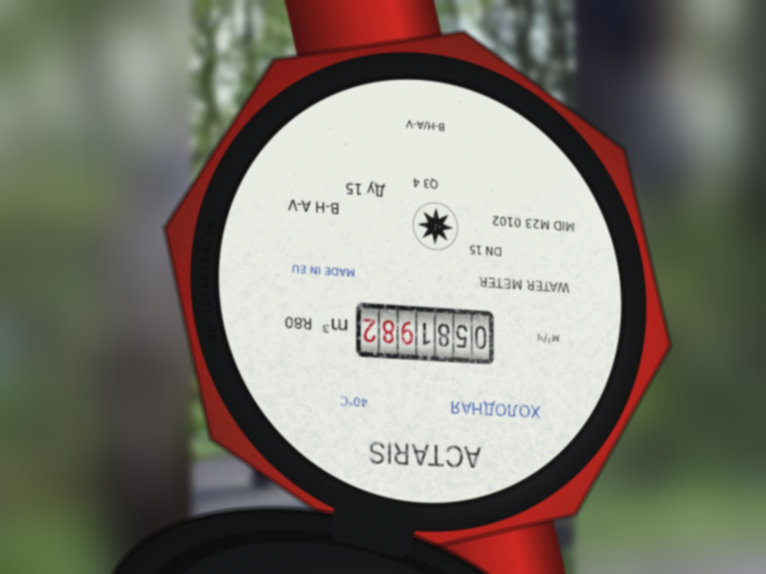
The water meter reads **581.982** m³
